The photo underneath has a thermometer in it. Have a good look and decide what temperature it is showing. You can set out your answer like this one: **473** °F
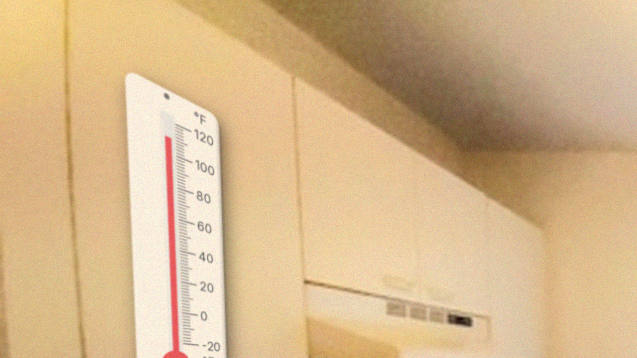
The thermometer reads **110** °F
